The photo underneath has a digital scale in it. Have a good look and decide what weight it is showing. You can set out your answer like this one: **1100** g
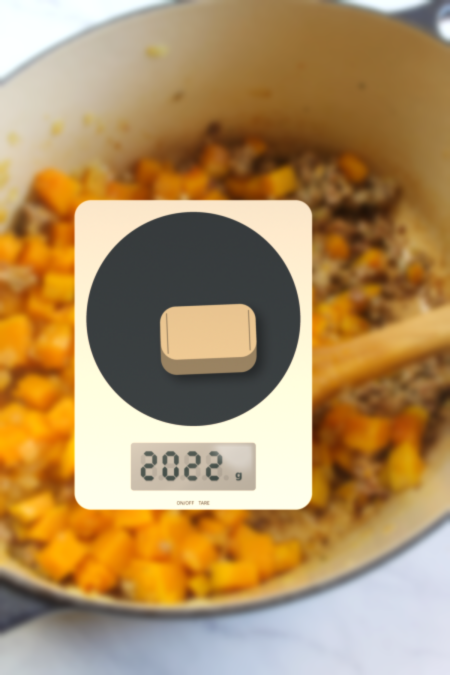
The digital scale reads **2022** g
